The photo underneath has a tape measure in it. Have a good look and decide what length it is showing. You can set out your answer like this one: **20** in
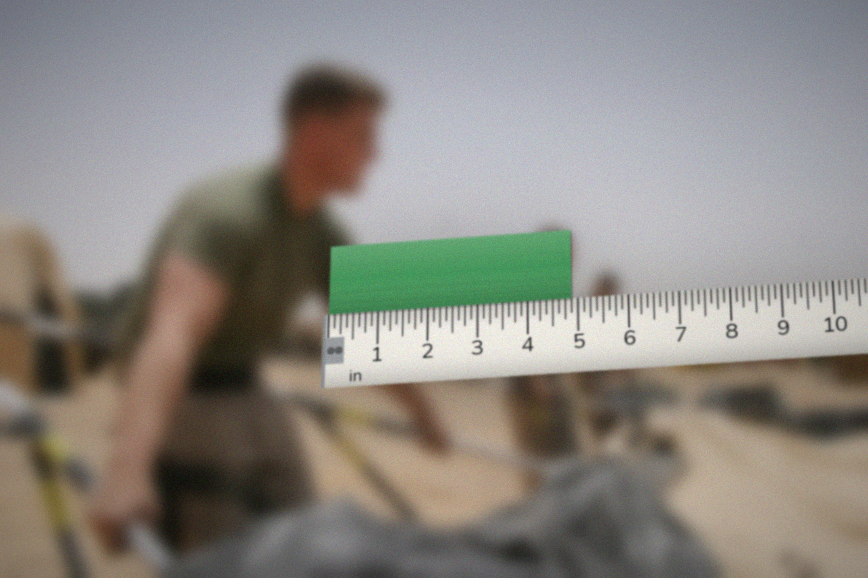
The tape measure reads **4.875** in
